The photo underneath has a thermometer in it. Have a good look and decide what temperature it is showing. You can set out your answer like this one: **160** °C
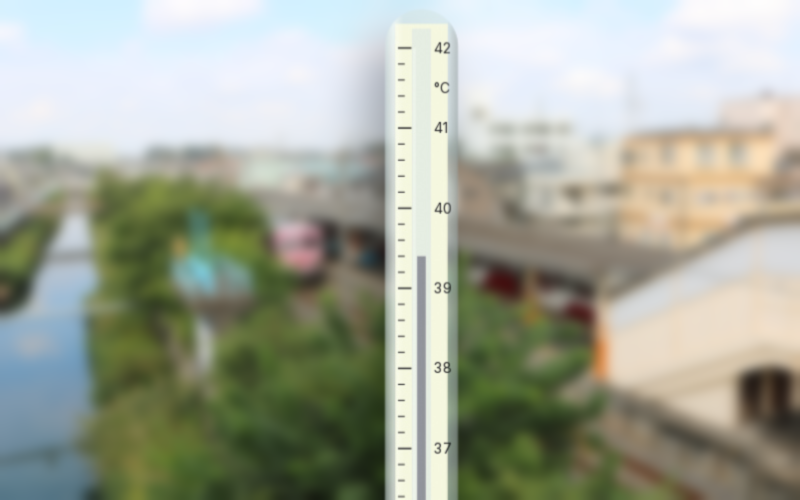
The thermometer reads **39.4** °C
